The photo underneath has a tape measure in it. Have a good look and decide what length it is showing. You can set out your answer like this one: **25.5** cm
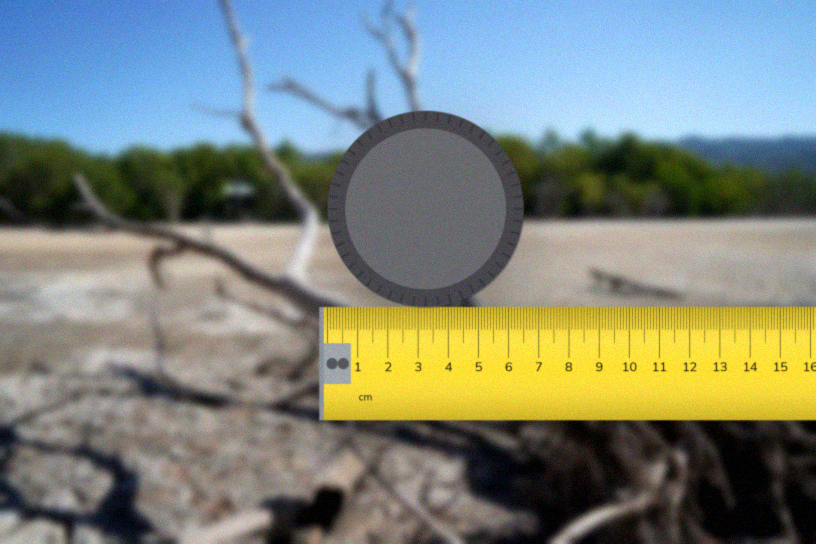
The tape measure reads **6.5** cm
